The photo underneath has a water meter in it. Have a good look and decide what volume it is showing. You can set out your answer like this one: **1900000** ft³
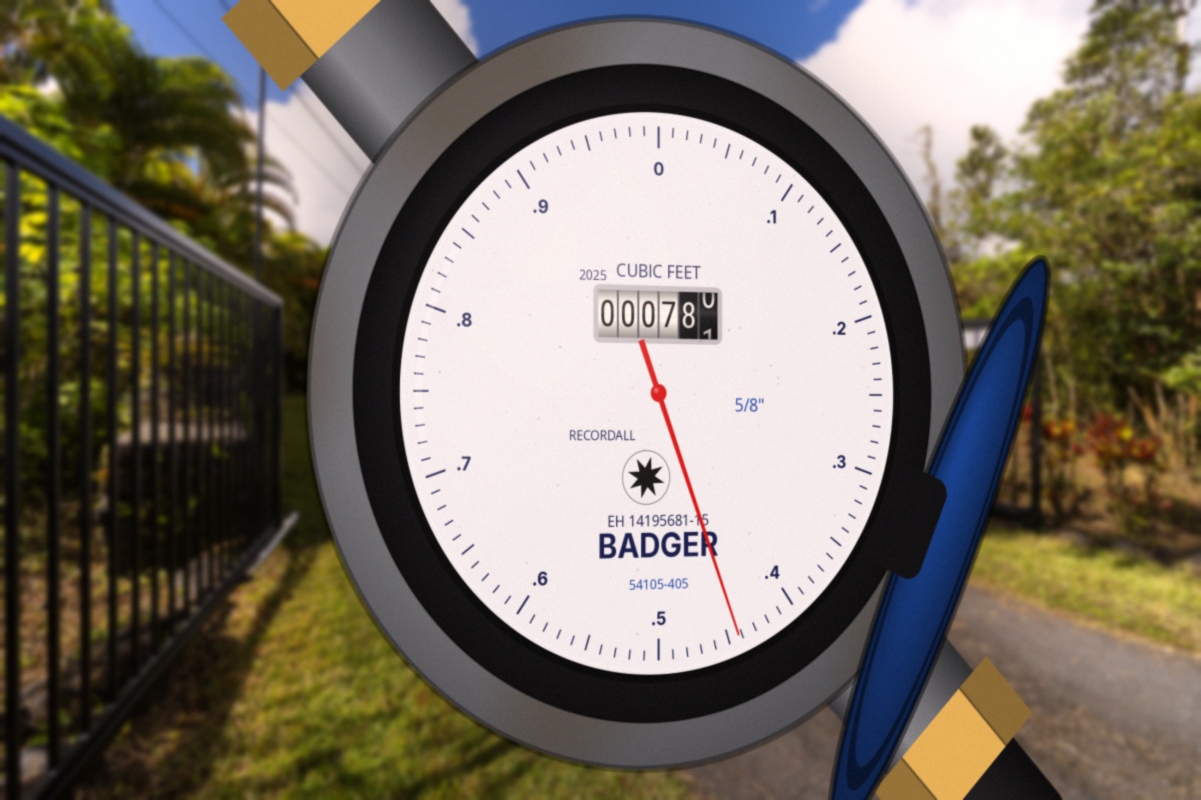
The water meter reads **780.44** ft³
